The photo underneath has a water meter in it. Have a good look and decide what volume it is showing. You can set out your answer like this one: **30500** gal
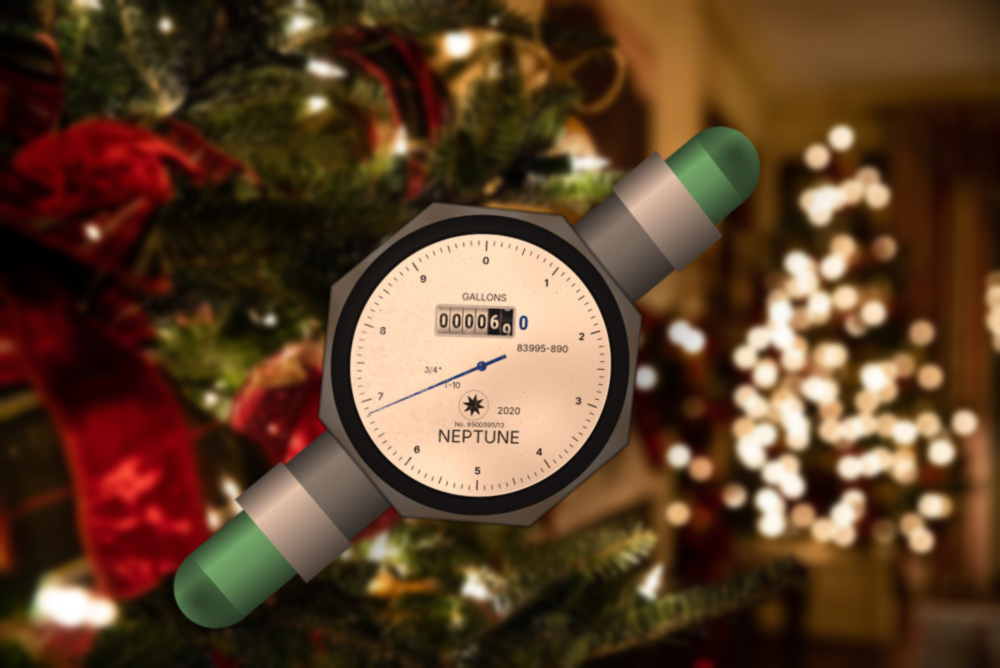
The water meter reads **686.8** gal
